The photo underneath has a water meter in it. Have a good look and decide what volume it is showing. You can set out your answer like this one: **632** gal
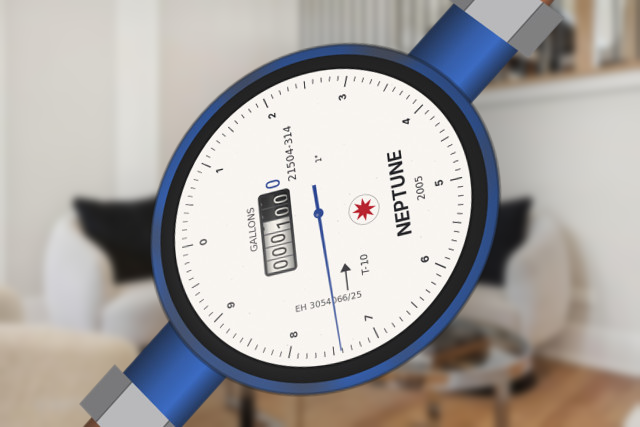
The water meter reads **997.4** gal
